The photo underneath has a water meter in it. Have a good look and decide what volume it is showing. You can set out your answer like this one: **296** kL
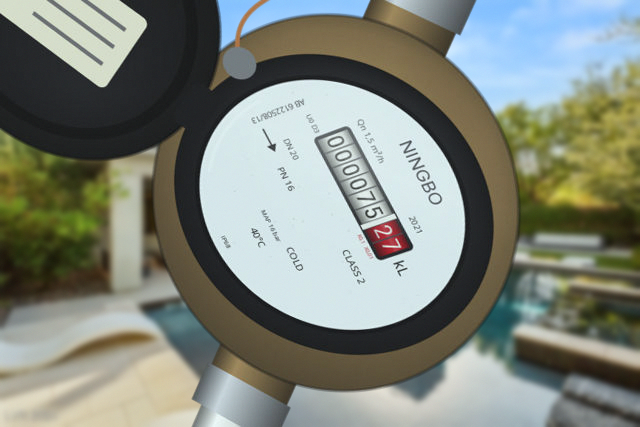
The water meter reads **75.27** kL
